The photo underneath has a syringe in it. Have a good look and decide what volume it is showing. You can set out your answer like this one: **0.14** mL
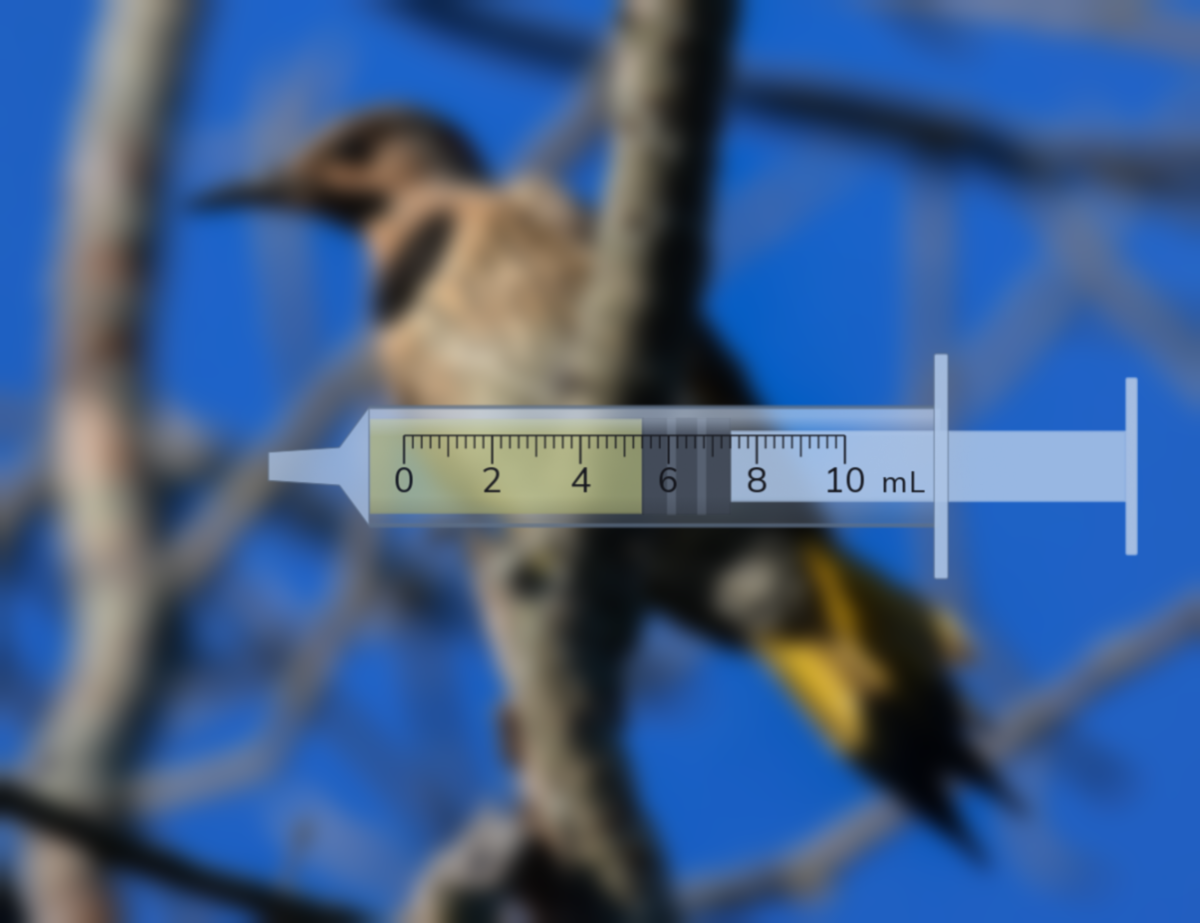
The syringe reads **5.4** mL
